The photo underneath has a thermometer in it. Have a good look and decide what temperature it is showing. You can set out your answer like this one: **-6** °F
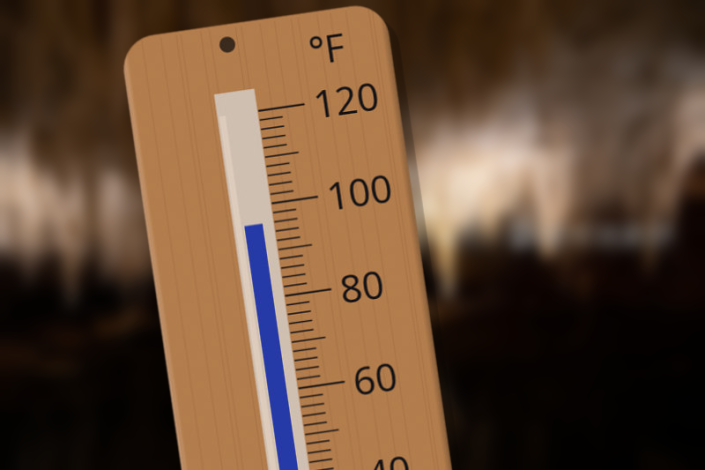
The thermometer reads **96** °F
